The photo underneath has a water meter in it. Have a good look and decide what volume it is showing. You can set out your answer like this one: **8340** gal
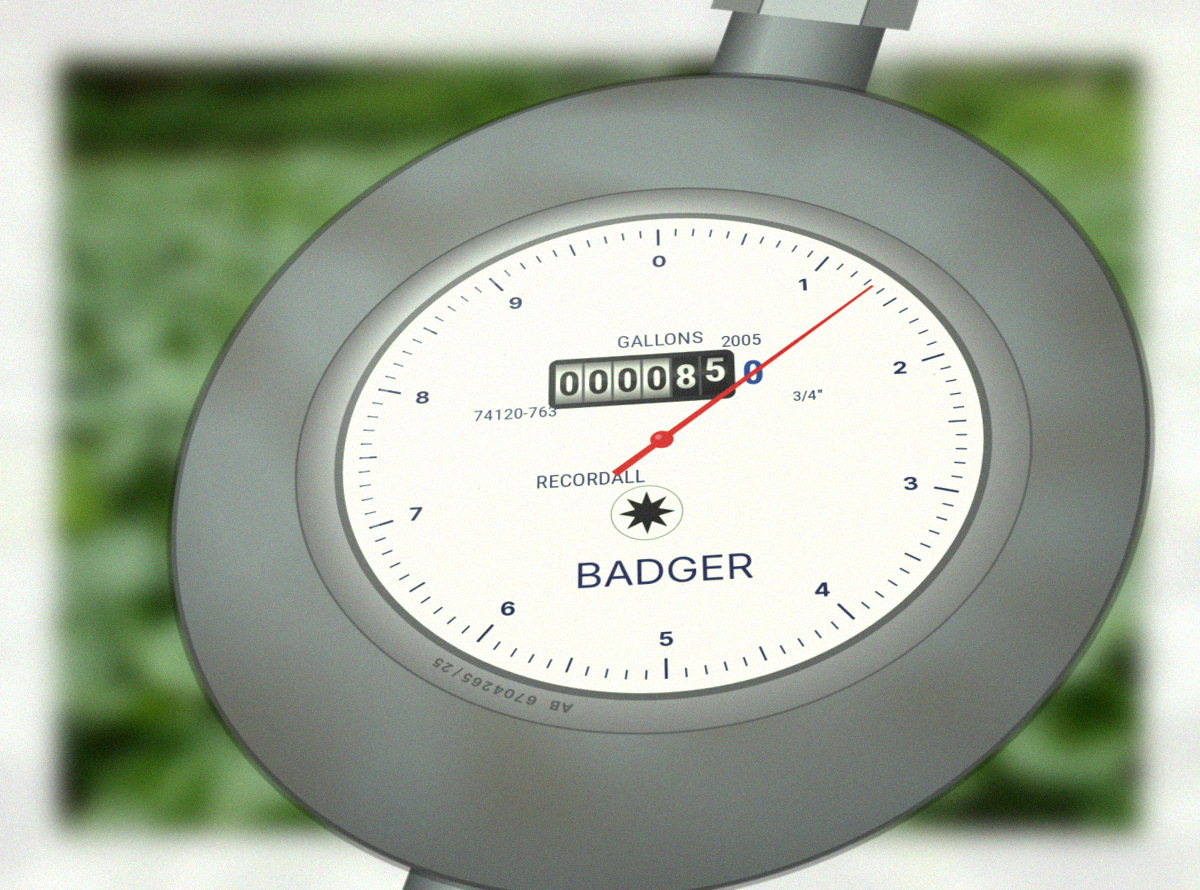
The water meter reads **851.3** gal
